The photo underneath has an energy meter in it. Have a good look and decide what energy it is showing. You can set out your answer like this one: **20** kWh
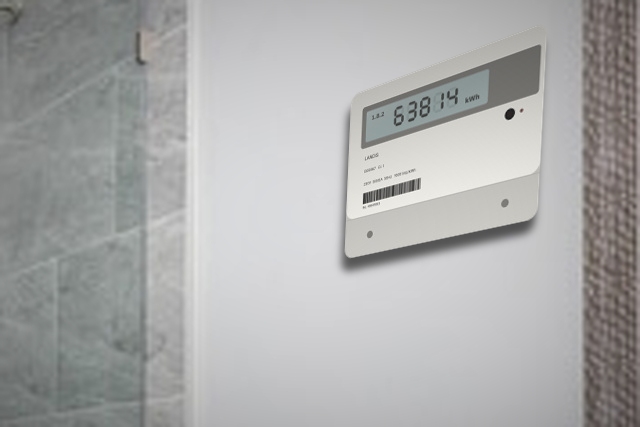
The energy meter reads **63814** kWh
